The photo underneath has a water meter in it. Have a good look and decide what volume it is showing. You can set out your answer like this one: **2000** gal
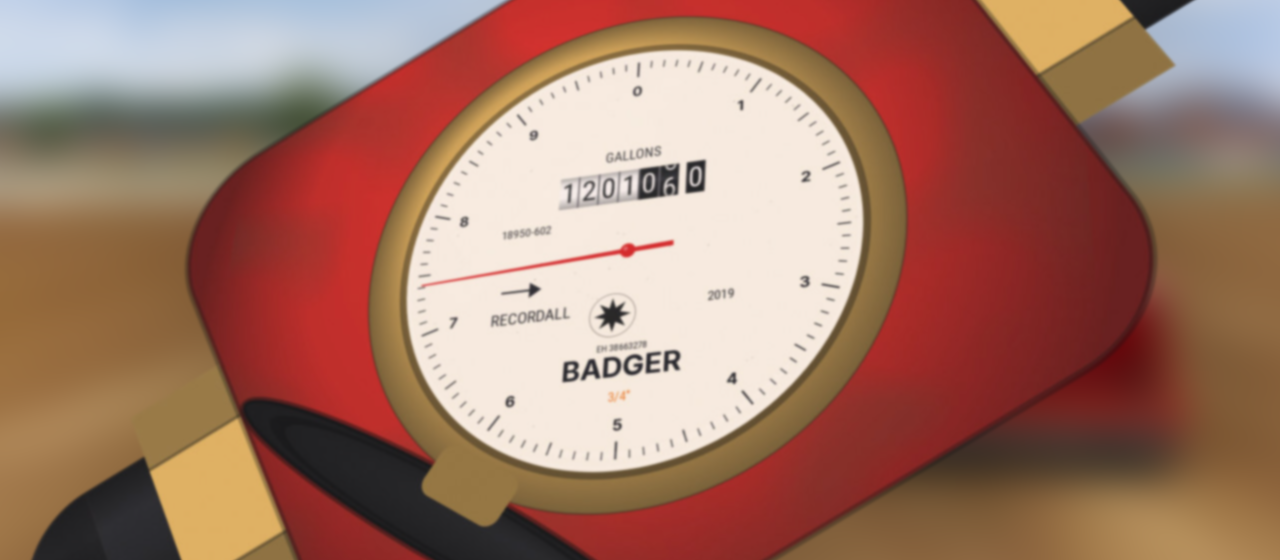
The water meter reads **1201057.4** gal
